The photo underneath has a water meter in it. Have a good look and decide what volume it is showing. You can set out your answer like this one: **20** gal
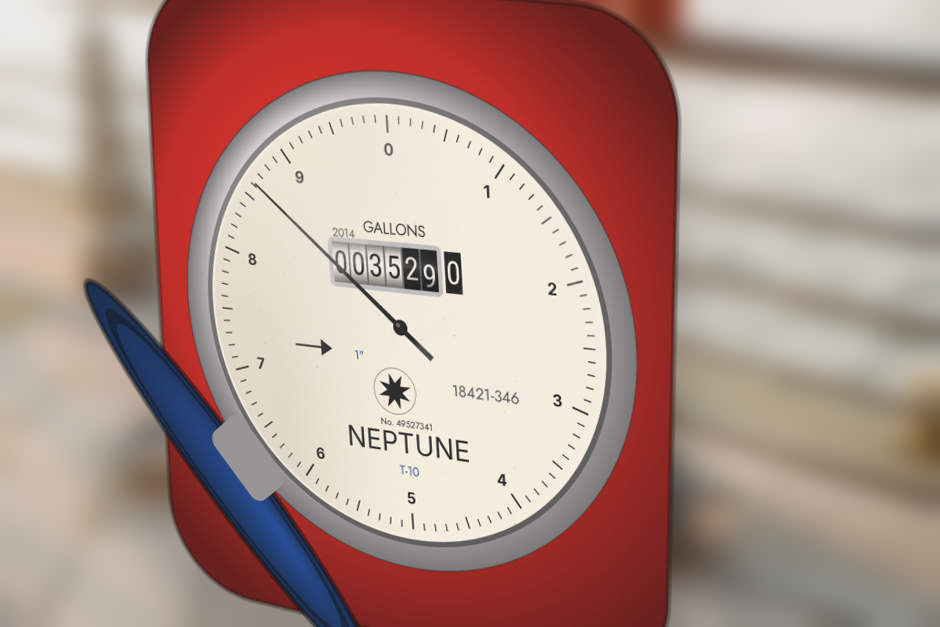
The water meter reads **35288.6** gal
